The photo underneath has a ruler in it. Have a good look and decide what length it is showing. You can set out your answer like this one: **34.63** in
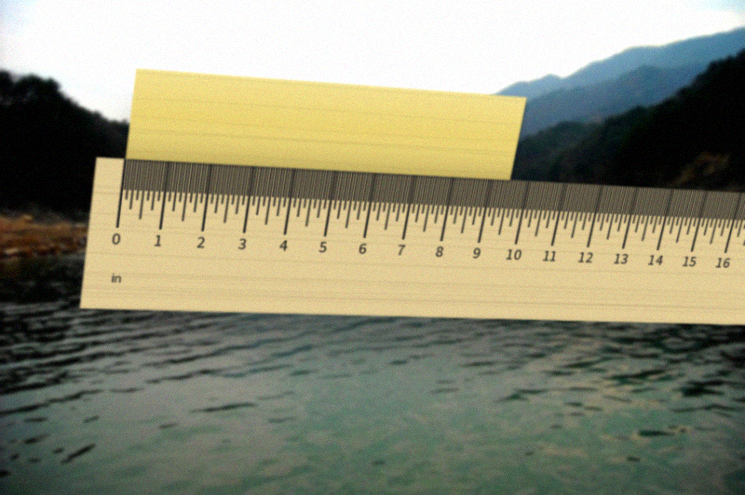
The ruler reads **9.5** in
